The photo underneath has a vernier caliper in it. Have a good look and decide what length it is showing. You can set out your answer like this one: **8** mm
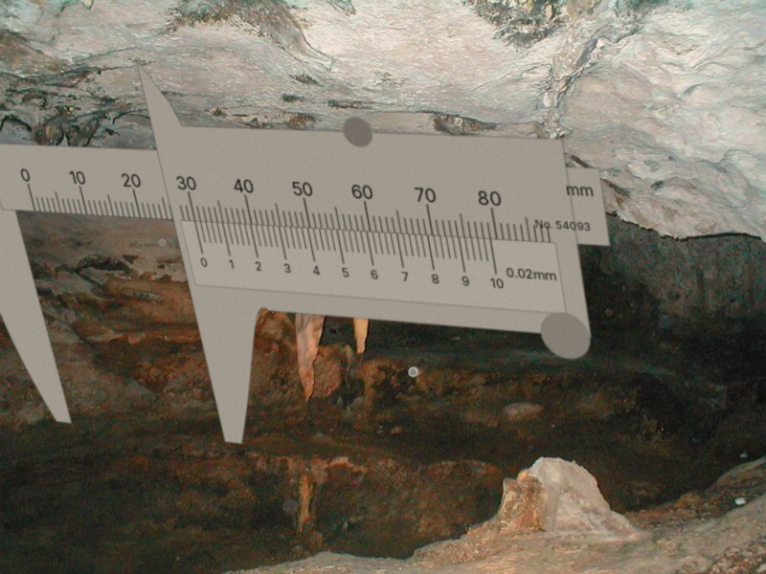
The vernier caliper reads **30.0** mm
